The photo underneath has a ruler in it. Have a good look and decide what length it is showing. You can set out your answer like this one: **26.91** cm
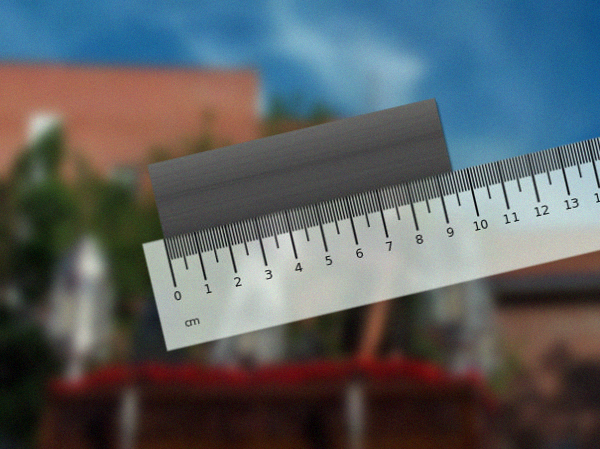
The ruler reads **9.5** cm
